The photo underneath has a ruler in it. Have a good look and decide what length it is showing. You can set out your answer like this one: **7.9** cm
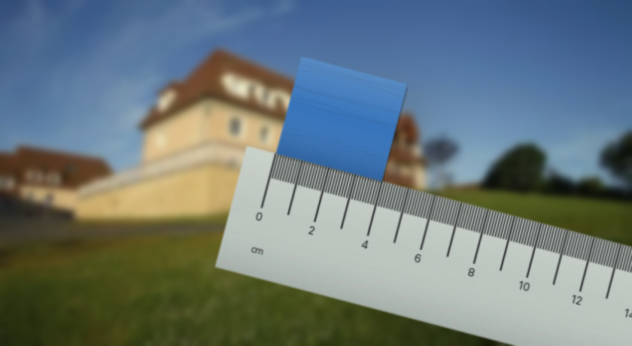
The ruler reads **4** cm
